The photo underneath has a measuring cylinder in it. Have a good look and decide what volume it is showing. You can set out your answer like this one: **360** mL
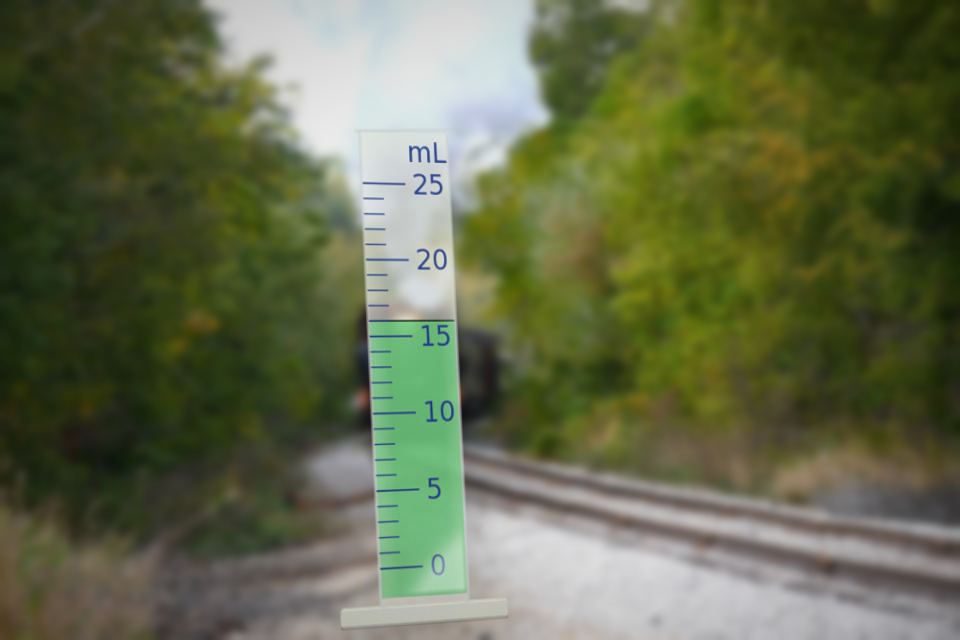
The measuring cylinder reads **16** mL
